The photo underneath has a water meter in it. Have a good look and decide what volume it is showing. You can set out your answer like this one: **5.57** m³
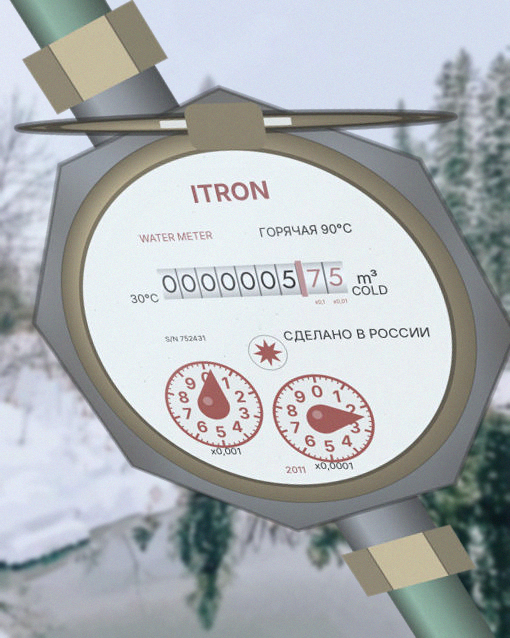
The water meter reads **5.7502** m³
